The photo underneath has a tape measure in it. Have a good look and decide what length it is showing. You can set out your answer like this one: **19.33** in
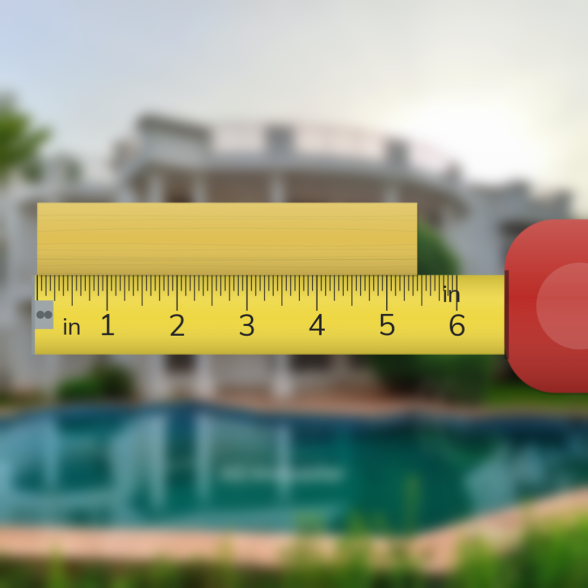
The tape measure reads **5.4375** in
